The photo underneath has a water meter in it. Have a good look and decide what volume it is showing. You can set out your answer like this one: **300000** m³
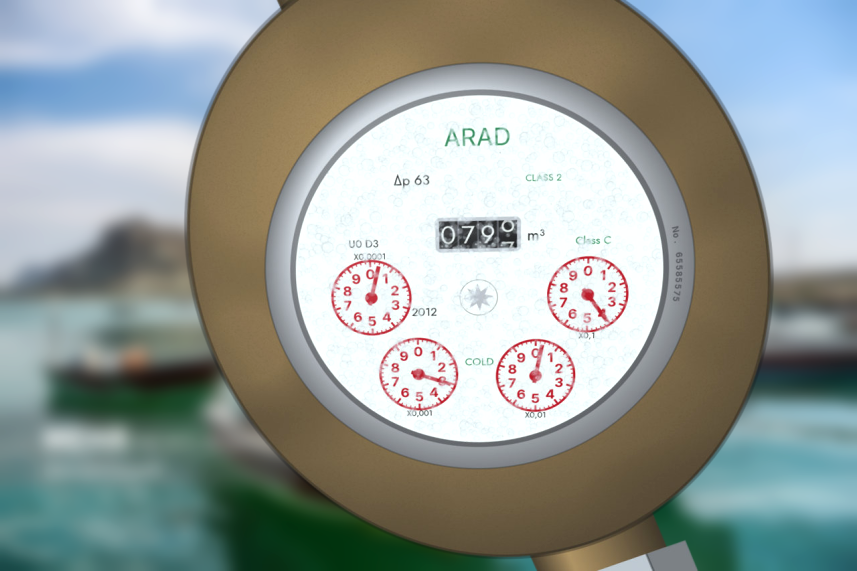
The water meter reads **796.4030** m³
